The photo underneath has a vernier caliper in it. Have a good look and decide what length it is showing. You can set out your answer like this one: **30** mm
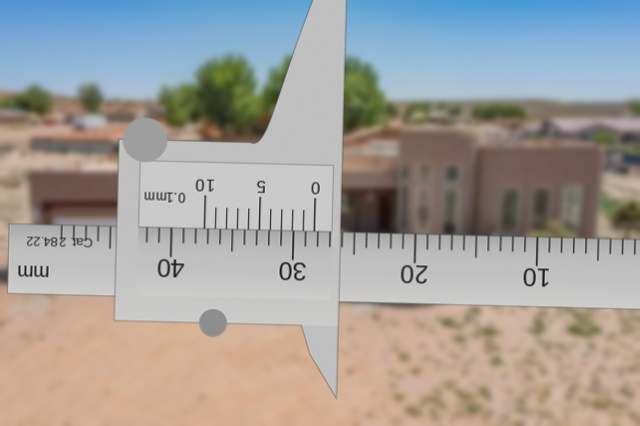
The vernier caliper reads **28.3** mm
